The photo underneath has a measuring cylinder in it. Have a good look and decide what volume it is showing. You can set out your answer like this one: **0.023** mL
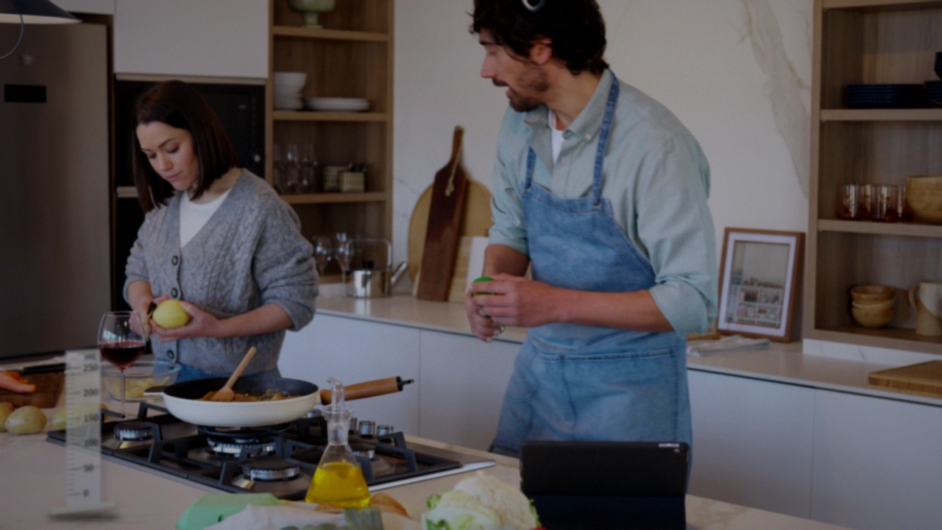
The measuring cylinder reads **50** mL
